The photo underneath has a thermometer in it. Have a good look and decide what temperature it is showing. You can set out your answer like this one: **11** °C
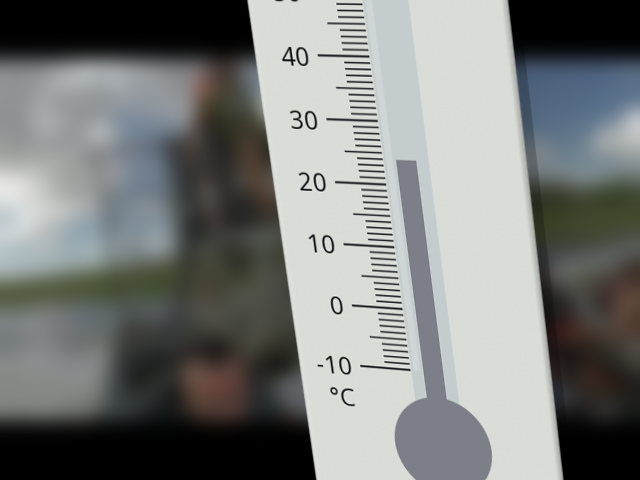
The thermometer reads **24** °C
